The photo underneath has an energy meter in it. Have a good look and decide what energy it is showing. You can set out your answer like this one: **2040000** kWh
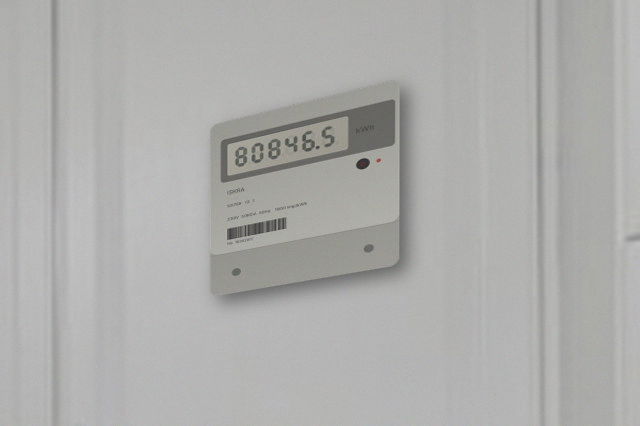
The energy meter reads **80846.5** kWh
